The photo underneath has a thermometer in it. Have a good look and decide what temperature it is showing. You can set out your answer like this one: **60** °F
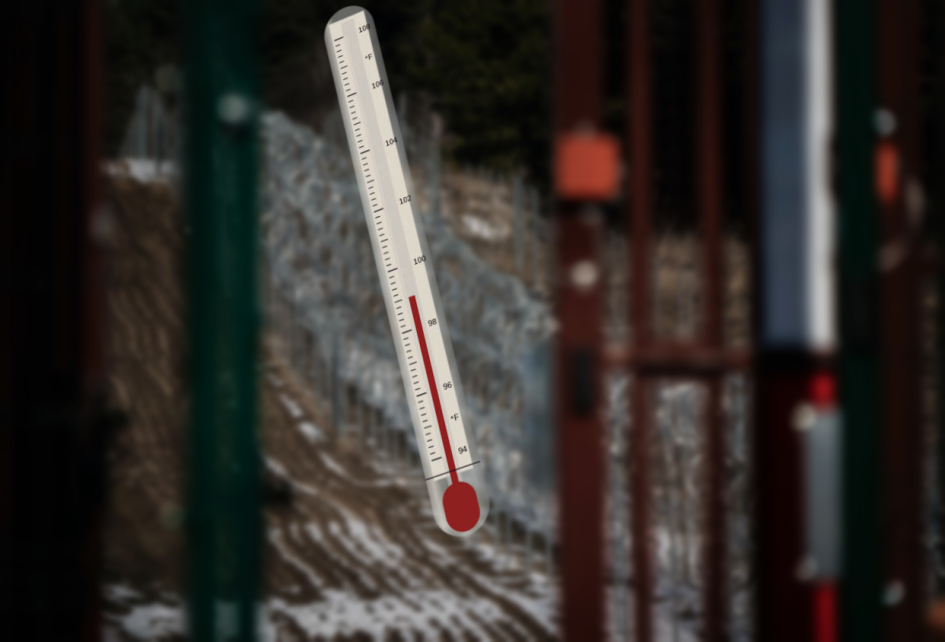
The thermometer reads **99** °F
